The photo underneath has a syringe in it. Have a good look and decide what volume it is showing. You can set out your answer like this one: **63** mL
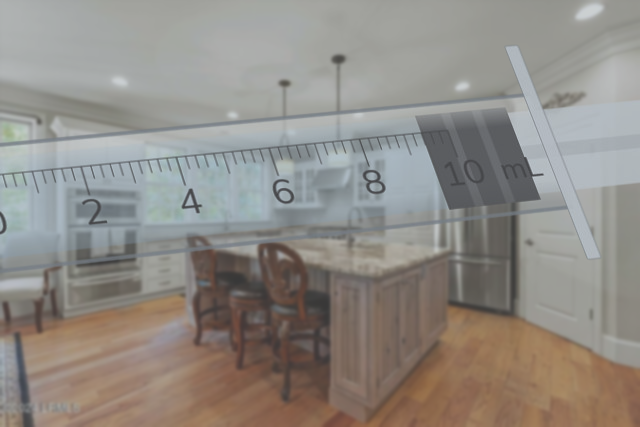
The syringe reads **9.4** mL
